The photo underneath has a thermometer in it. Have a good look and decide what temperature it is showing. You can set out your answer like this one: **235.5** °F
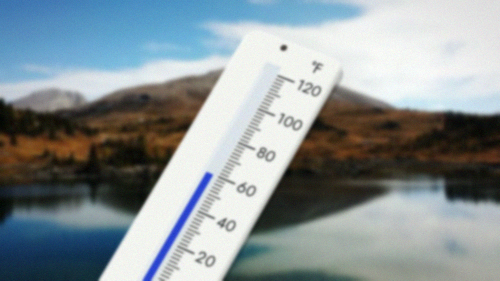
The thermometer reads **60** °F
